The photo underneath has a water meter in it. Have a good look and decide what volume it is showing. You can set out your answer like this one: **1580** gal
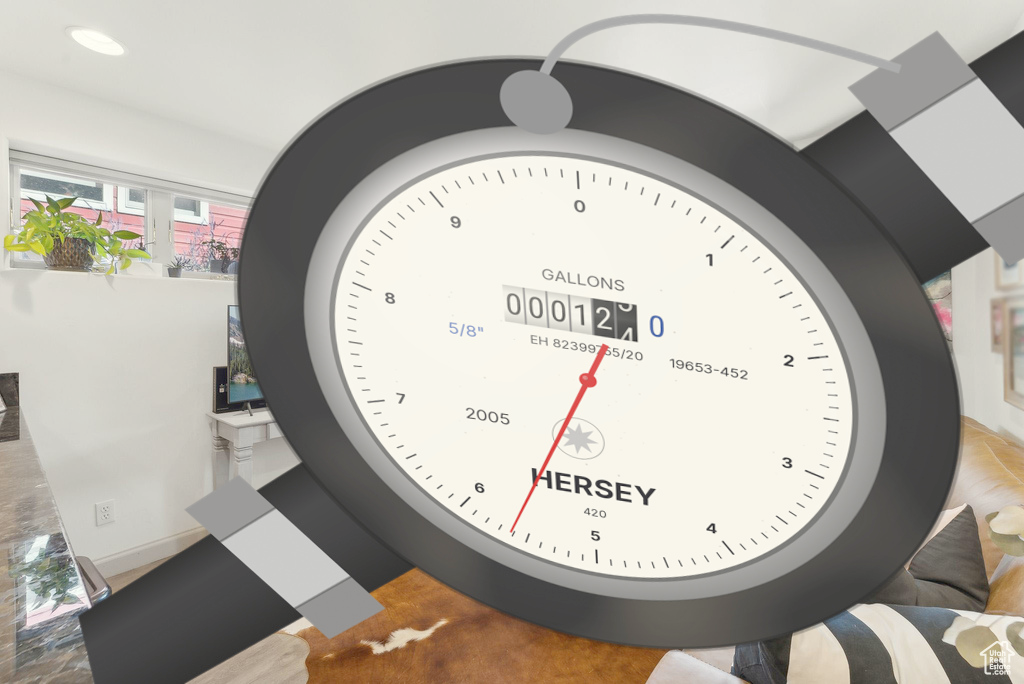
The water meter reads **1235.6** gal
